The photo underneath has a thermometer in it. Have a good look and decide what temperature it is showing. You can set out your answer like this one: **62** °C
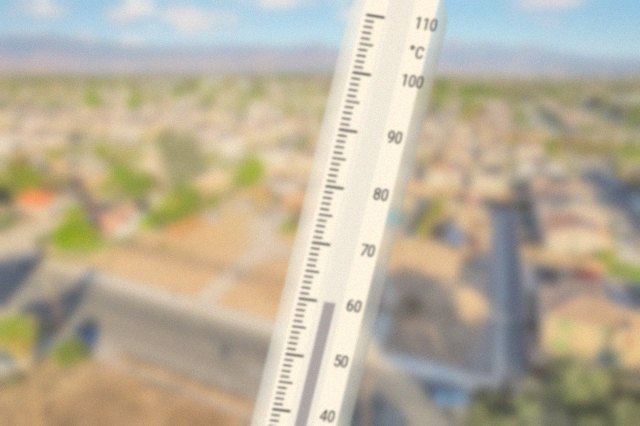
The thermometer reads **60** °C
